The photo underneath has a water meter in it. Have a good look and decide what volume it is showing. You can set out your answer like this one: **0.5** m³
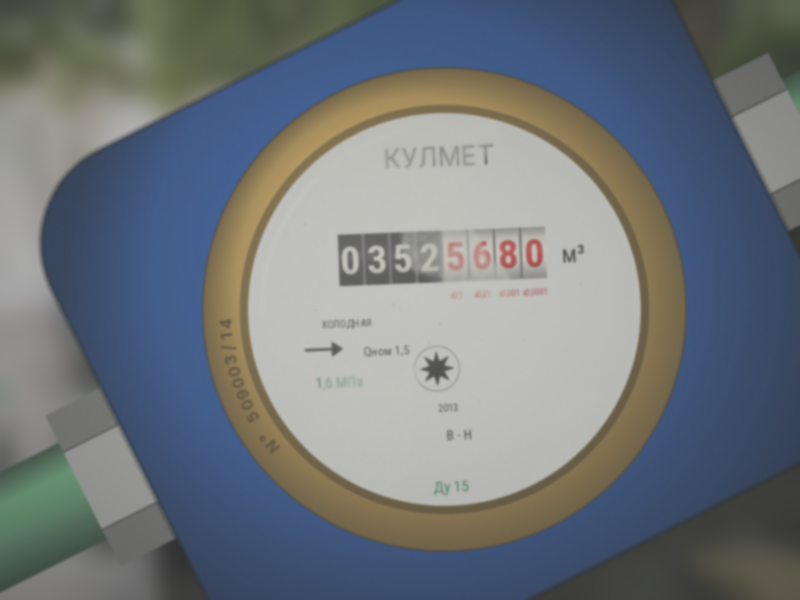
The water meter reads **352.5680** m³
